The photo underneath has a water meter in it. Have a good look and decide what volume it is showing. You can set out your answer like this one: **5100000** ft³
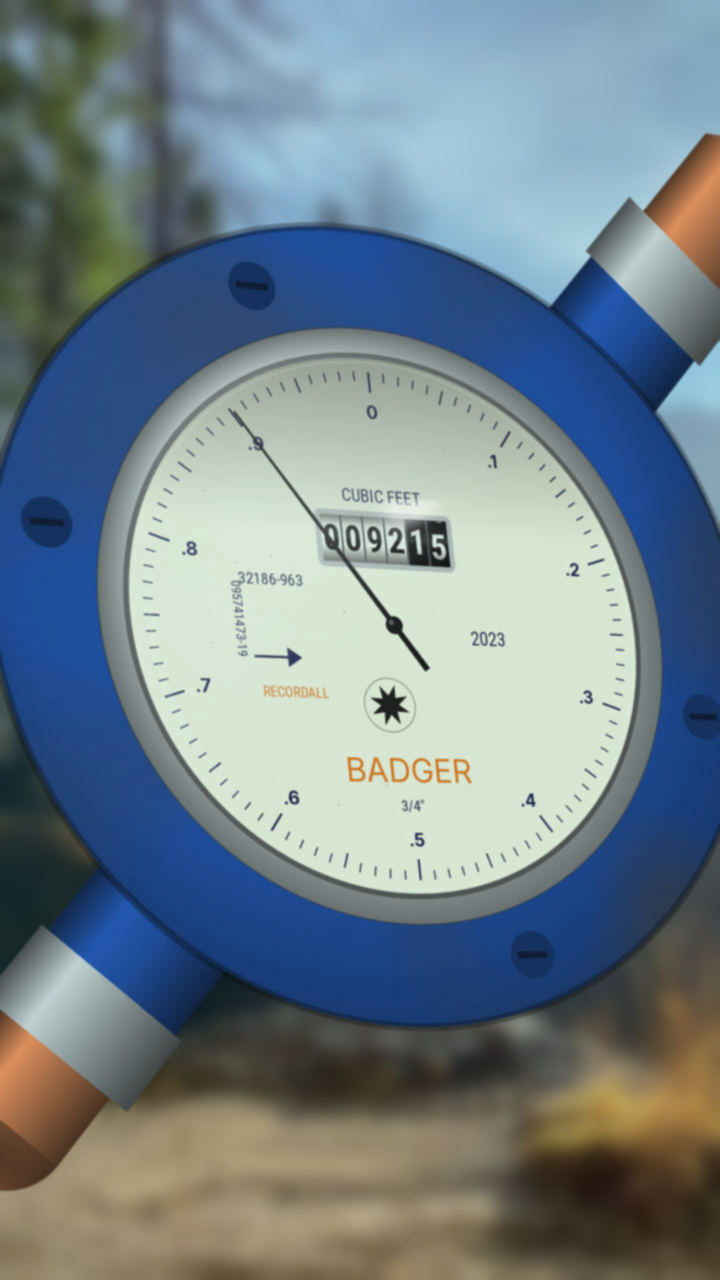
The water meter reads **9214.90** ft³
